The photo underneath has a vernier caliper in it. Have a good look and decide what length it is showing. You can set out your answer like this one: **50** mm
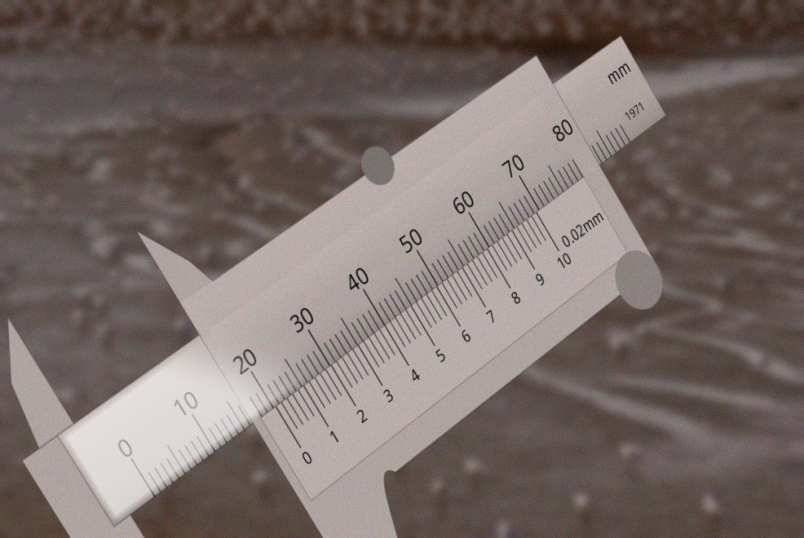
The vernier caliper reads **20.4** mm
